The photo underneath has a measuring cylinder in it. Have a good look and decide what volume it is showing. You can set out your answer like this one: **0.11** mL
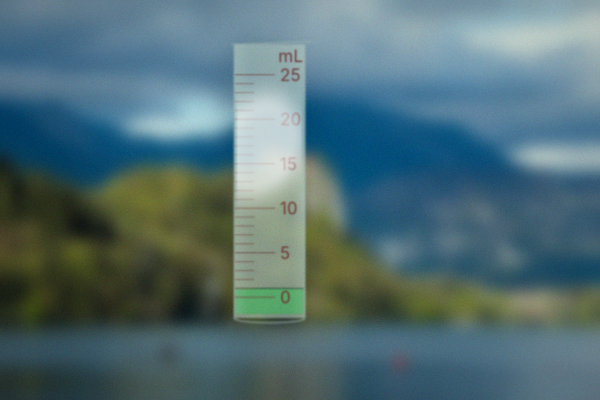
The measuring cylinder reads **1** mL
